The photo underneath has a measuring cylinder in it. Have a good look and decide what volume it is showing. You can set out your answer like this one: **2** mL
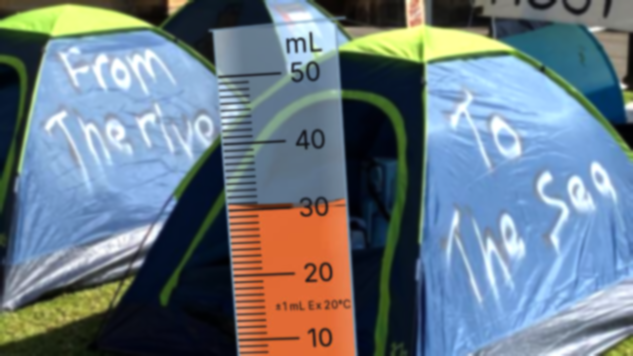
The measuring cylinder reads **30** mL
